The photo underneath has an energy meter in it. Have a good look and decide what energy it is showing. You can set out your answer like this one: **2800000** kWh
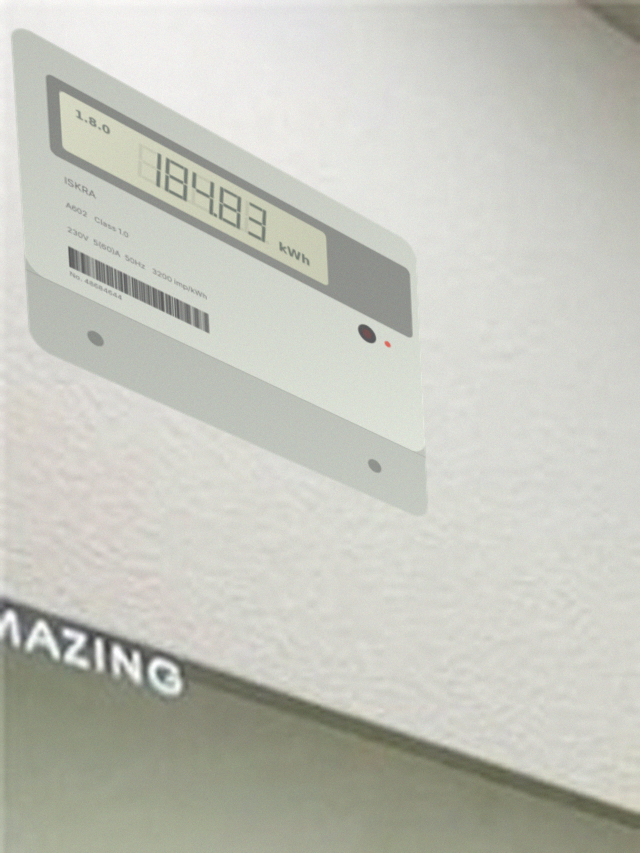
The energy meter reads **184.83** kWh
